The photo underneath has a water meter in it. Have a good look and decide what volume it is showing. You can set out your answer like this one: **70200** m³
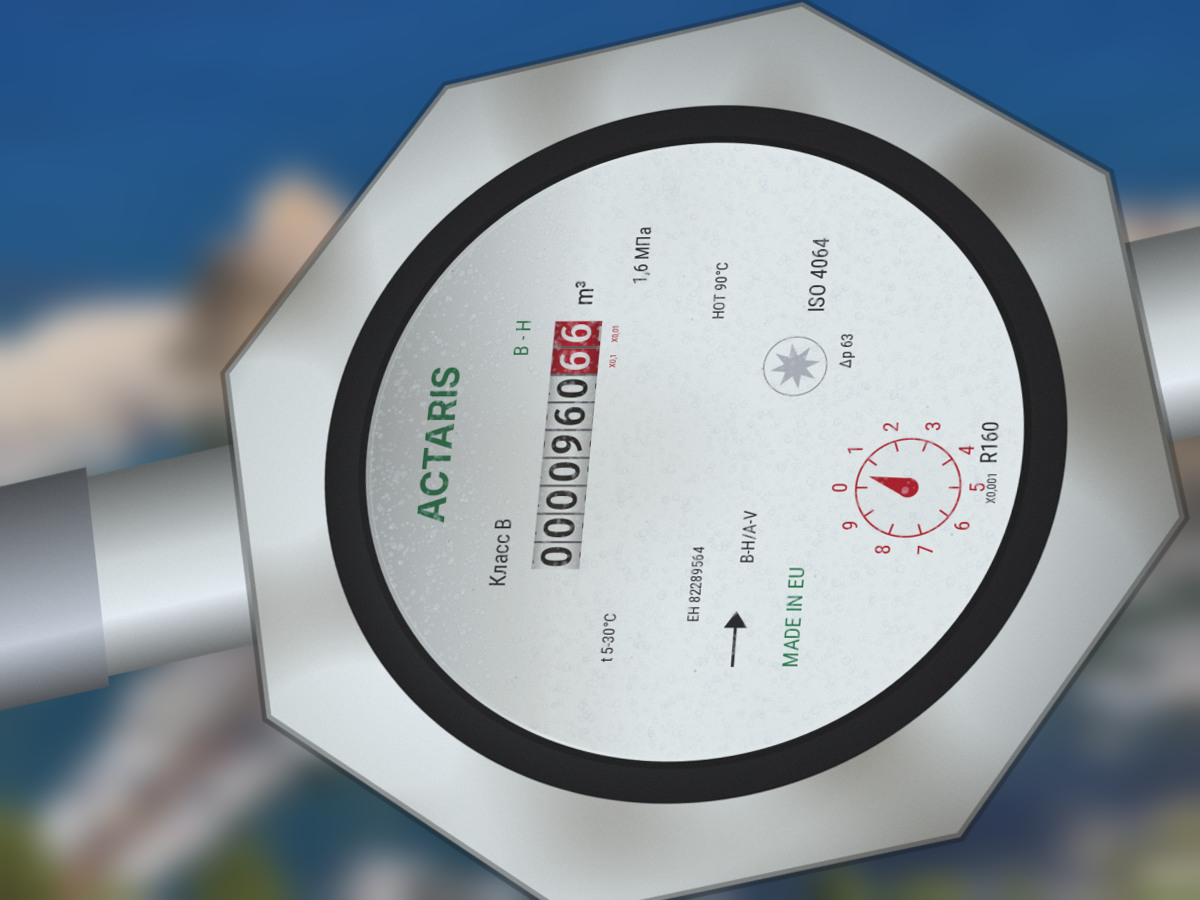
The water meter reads **960.660** m³
